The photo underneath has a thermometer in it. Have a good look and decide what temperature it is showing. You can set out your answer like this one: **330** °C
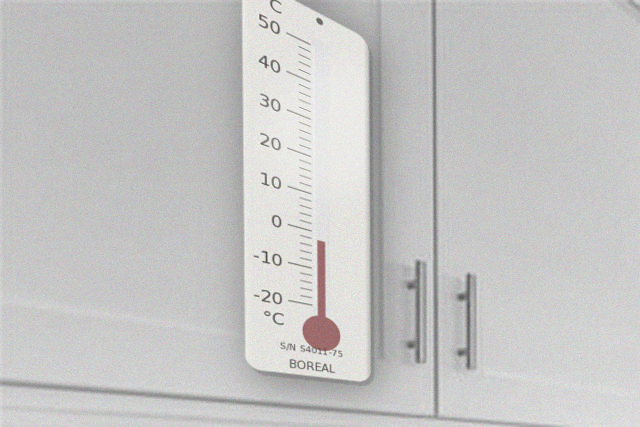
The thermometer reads **-2** °C
